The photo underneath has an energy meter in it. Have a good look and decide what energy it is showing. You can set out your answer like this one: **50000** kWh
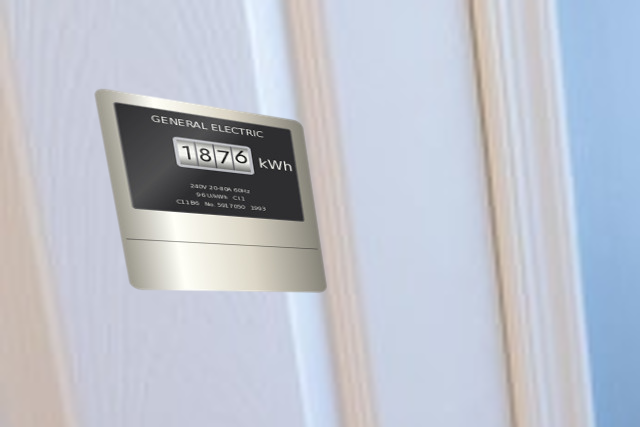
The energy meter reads **1876** kWh
